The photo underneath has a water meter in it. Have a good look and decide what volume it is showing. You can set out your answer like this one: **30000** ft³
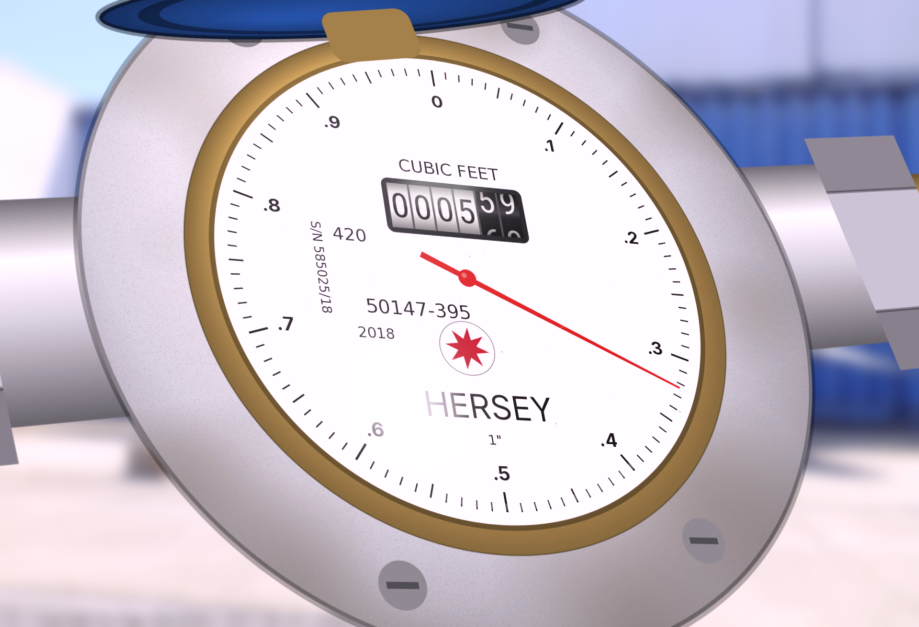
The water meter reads **559.32** ft³
